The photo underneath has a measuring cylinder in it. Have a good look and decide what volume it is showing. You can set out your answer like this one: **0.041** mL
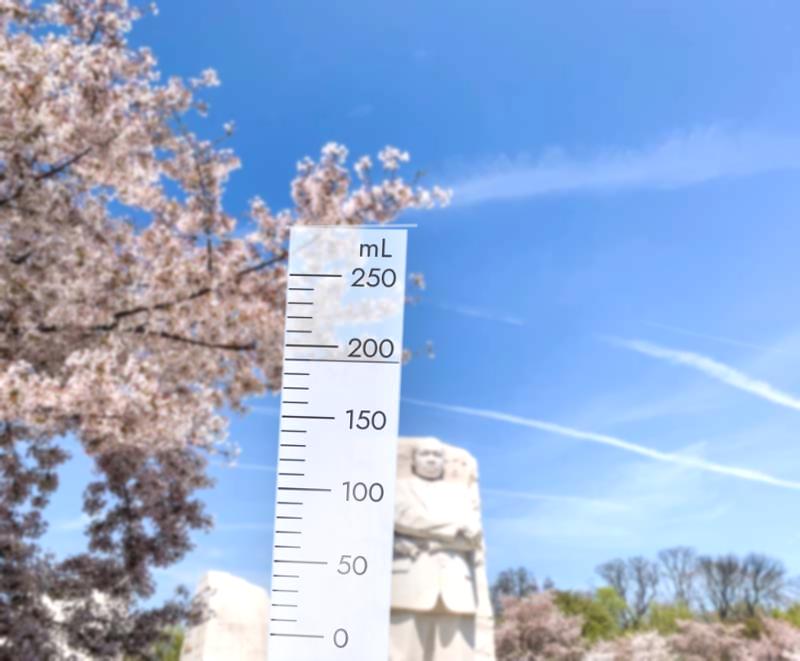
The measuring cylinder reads **190** mL
